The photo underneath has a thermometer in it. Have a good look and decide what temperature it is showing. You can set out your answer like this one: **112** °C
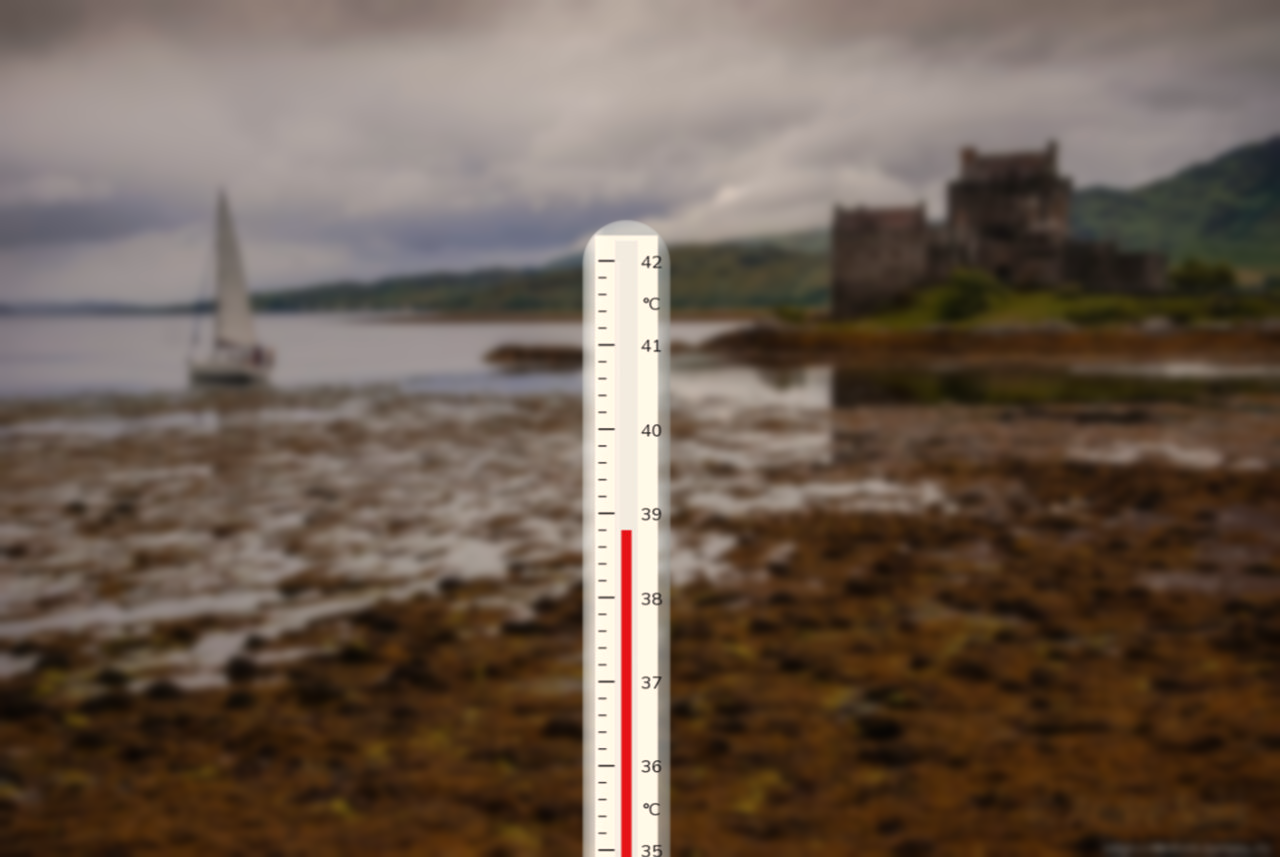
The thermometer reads **38.8** °C
